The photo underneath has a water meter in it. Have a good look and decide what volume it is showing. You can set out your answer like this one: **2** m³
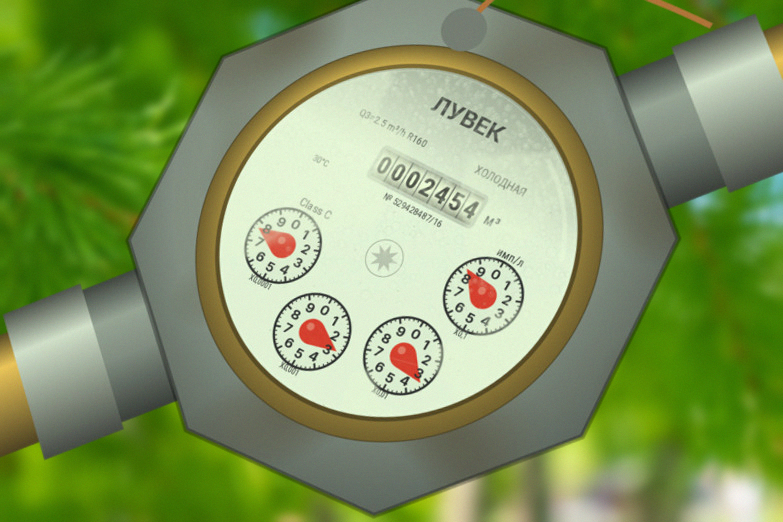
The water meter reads **2454.8327** m³
